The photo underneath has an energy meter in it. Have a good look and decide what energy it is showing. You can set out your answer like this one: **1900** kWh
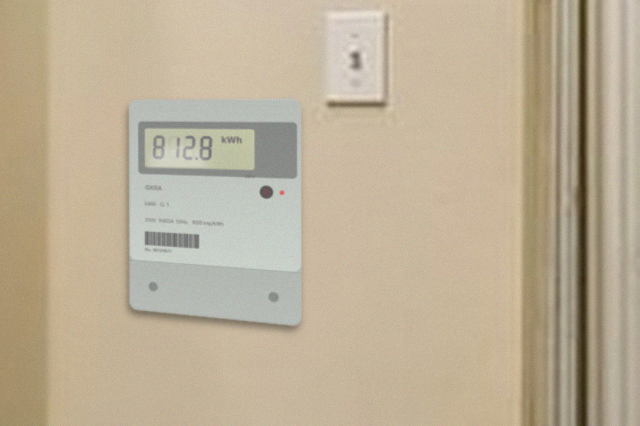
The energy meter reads **812.8** kWh
